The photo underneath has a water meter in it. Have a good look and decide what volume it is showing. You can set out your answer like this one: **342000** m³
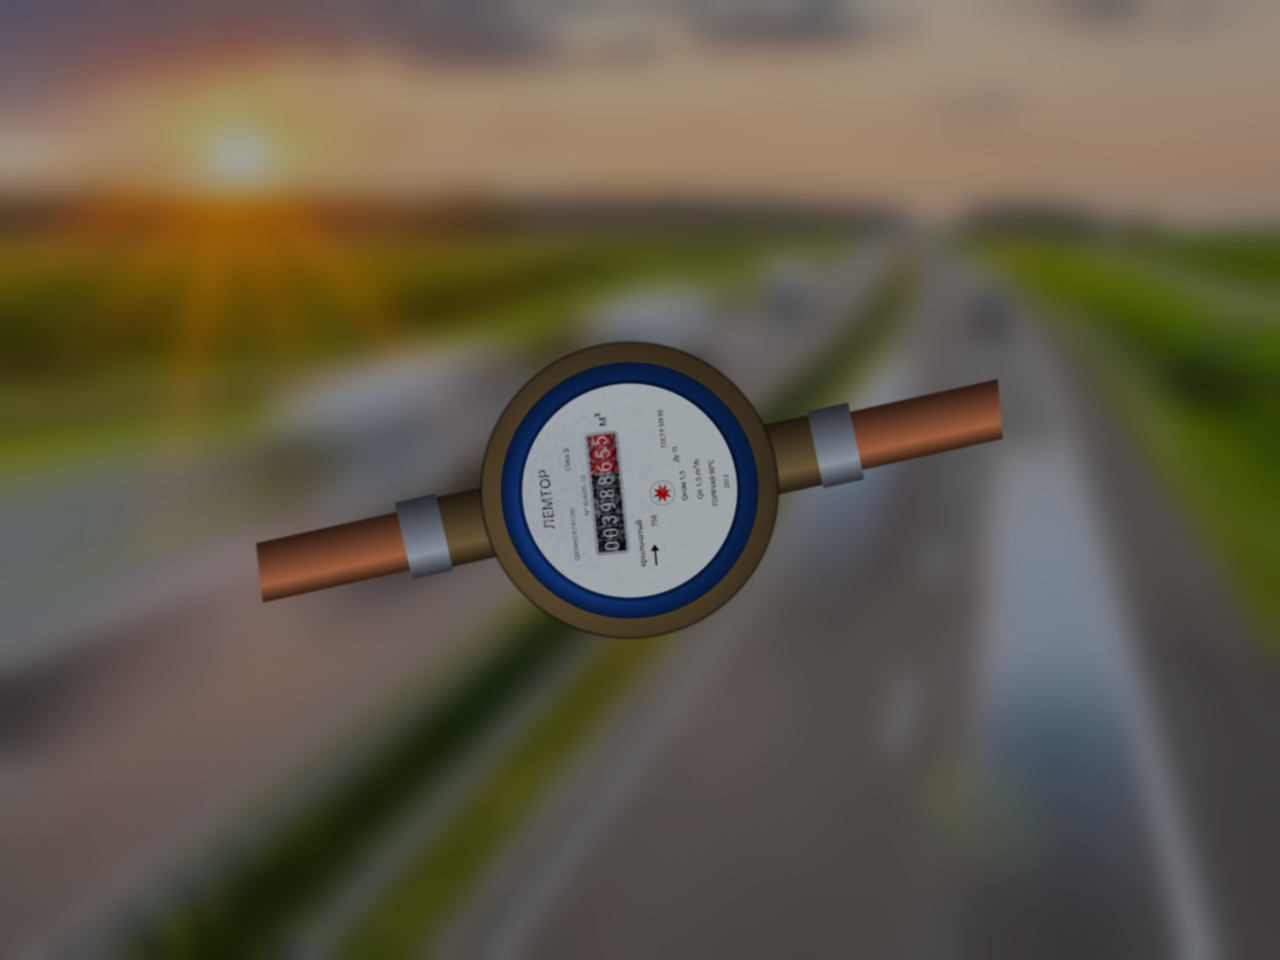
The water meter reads **3988.655** m³
